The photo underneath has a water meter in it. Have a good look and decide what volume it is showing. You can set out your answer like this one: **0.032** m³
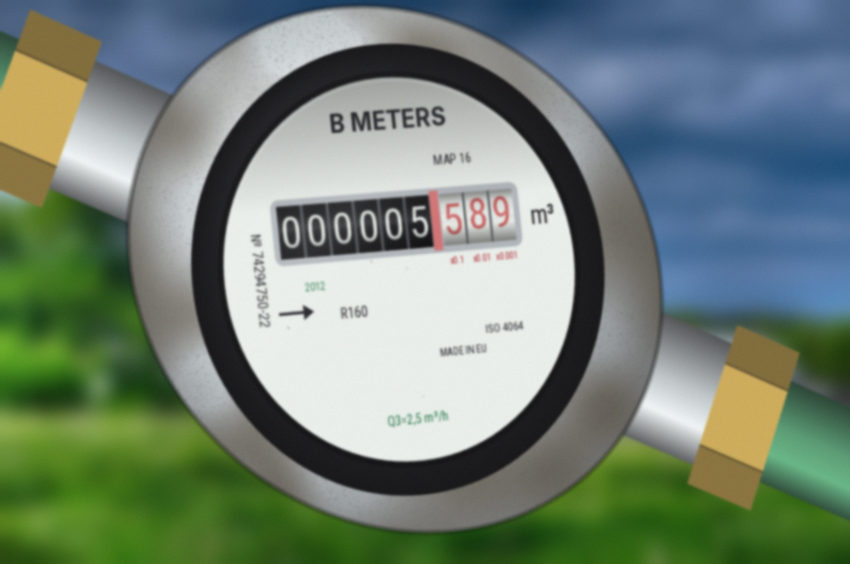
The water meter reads **5.589** m³
